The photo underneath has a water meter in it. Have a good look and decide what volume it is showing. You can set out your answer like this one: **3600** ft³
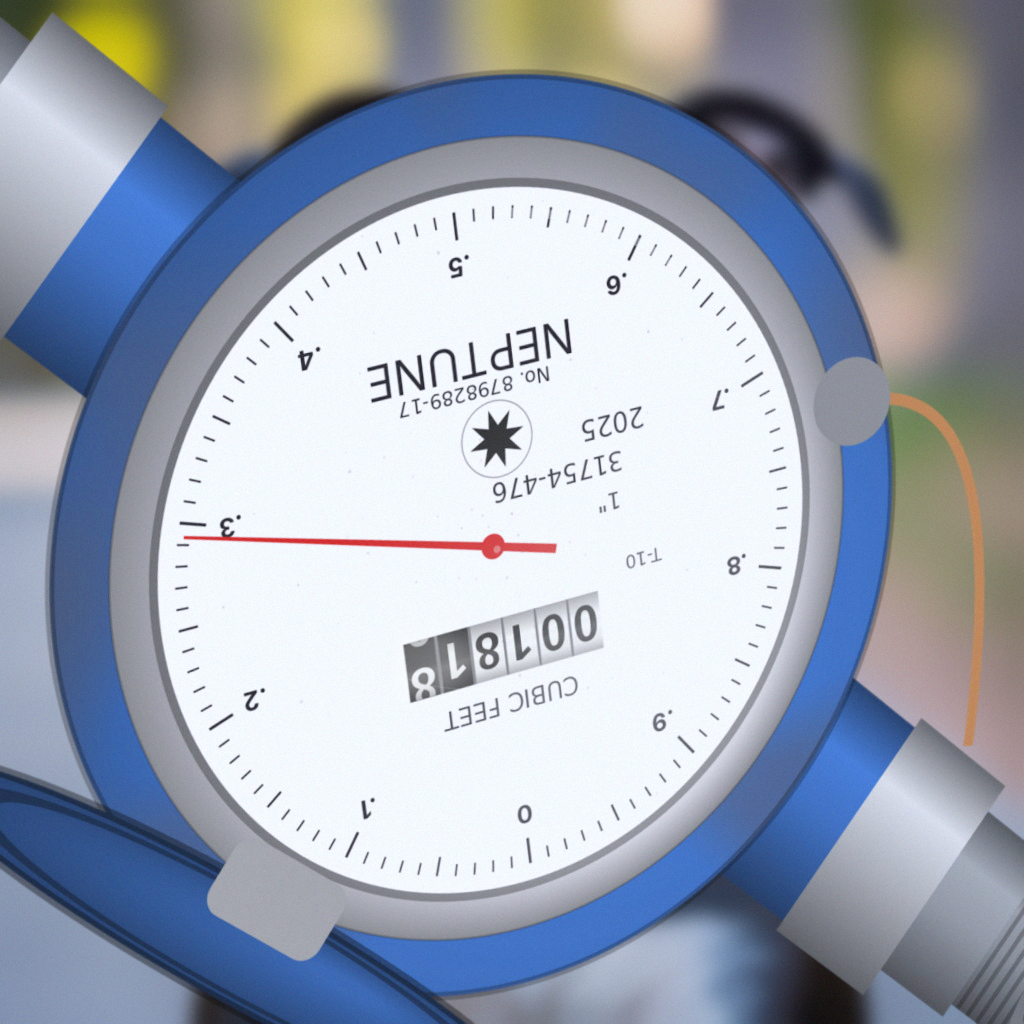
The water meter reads **1818.29** ft³
